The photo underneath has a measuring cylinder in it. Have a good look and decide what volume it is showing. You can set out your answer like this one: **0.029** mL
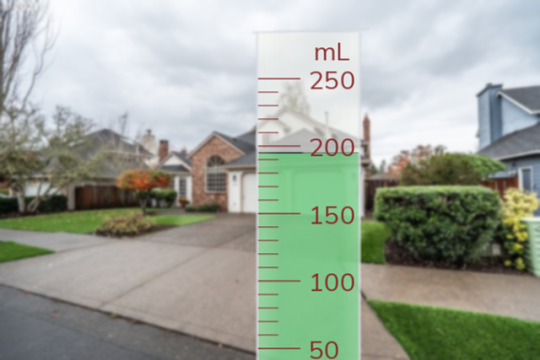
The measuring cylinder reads **195** mL
